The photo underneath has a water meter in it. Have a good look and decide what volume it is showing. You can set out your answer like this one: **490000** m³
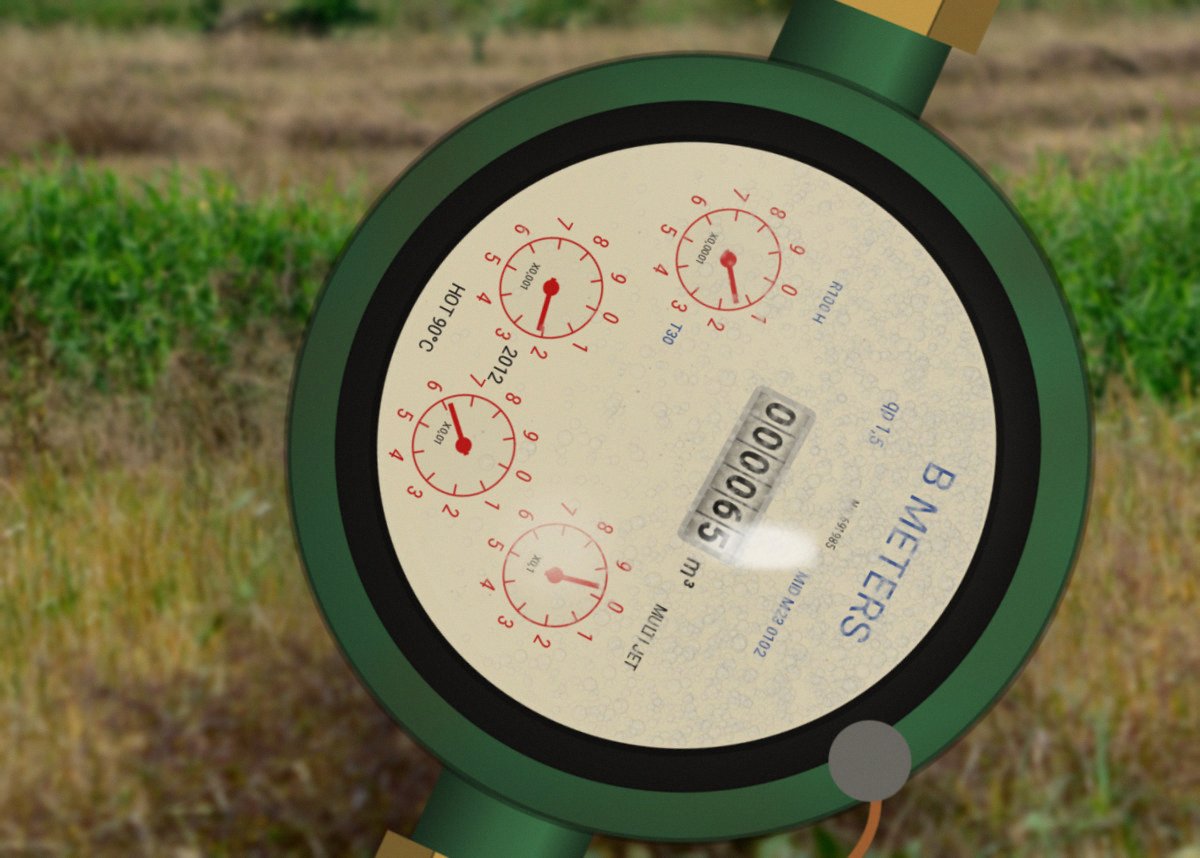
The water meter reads **64.9621** m³
